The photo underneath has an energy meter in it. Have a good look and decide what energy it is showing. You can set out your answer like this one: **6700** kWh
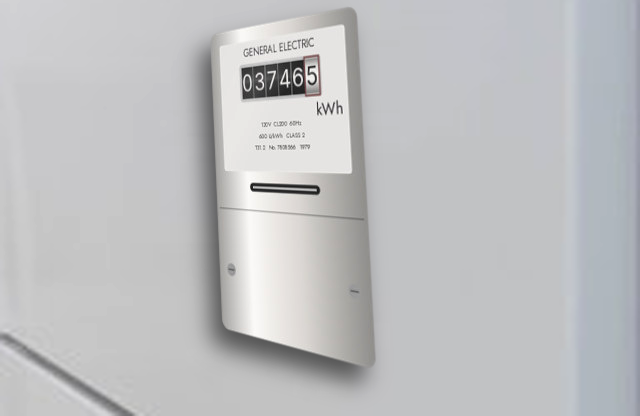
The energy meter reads **3746.5** kWh
